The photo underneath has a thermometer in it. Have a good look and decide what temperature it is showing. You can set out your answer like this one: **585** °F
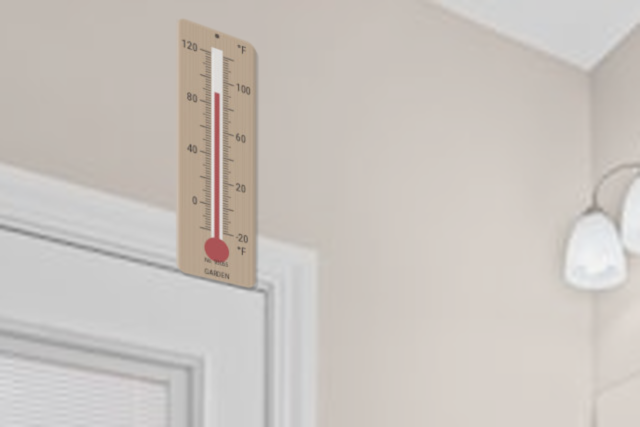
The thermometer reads **90** °F
